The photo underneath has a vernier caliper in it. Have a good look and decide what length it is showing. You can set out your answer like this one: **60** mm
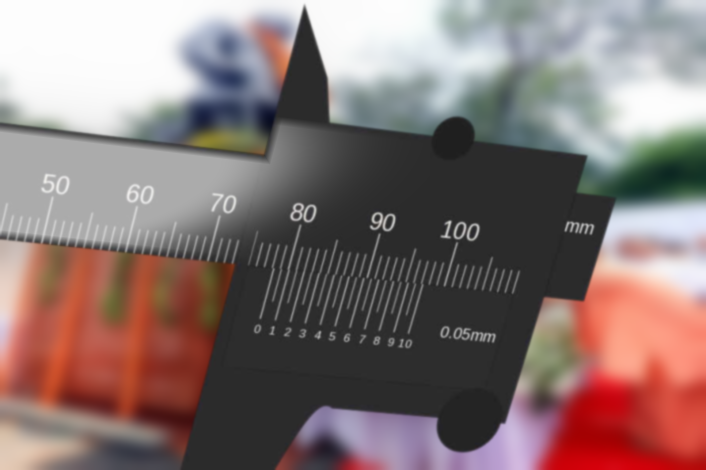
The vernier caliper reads **78.2** mm
